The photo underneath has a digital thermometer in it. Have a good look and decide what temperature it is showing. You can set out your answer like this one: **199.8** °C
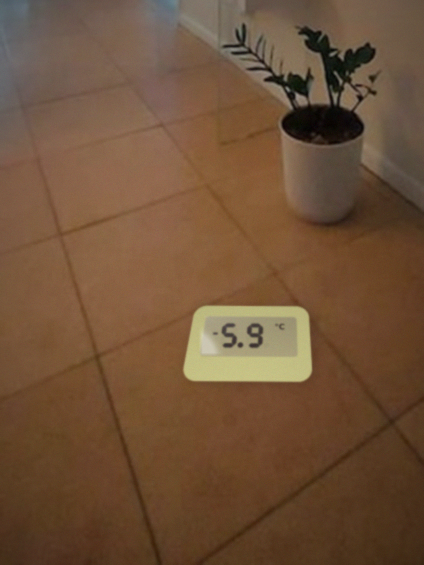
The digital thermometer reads **-5.9** °C
